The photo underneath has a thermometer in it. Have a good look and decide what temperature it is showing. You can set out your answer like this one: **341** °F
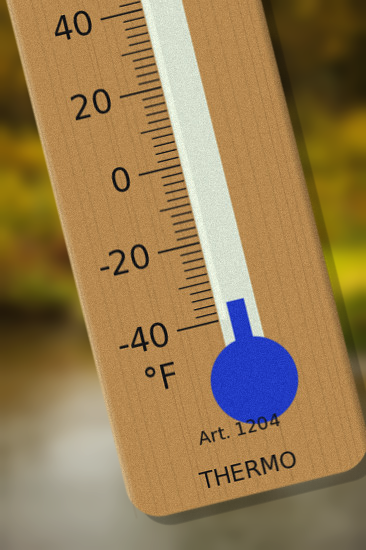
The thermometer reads **-36** °F
